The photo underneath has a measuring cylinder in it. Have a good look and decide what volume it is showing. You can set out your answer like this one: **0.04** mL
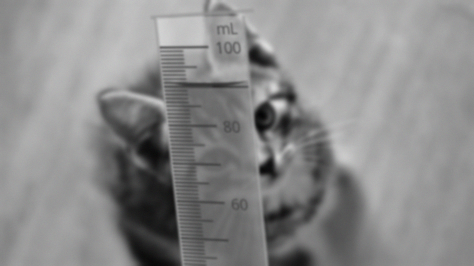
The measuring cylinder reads **90** mL
